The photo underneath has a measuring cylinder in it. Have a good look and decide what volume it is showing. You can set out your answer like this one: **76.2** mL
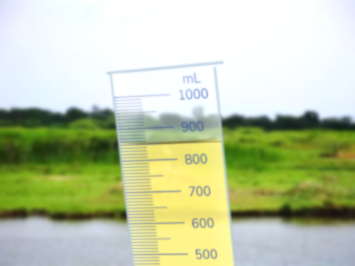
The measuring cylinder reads **850** mL
